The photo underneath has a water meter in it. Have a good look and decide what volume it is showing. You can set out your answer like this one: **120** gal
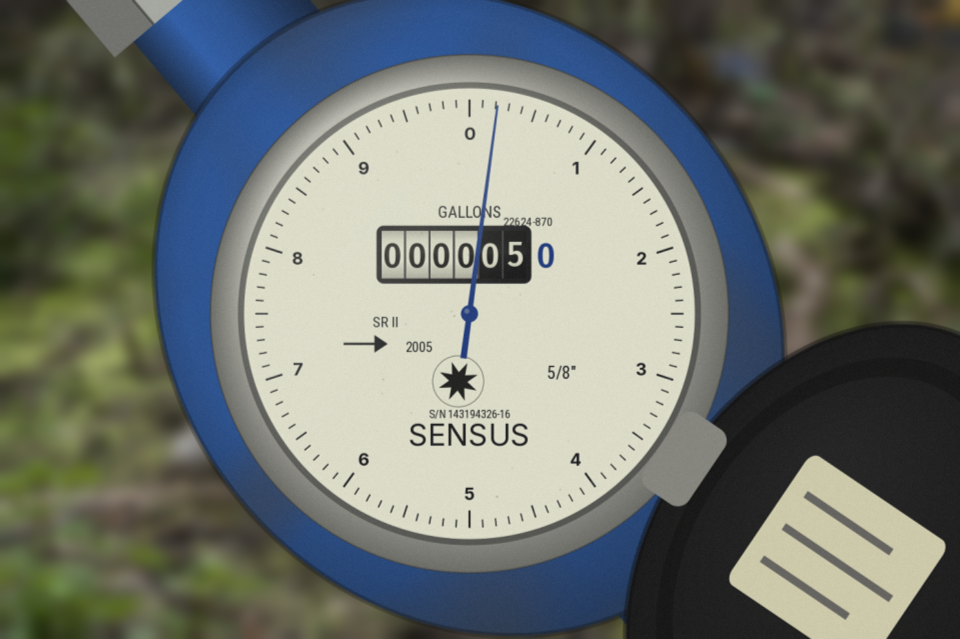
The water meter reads **50.2** gal
